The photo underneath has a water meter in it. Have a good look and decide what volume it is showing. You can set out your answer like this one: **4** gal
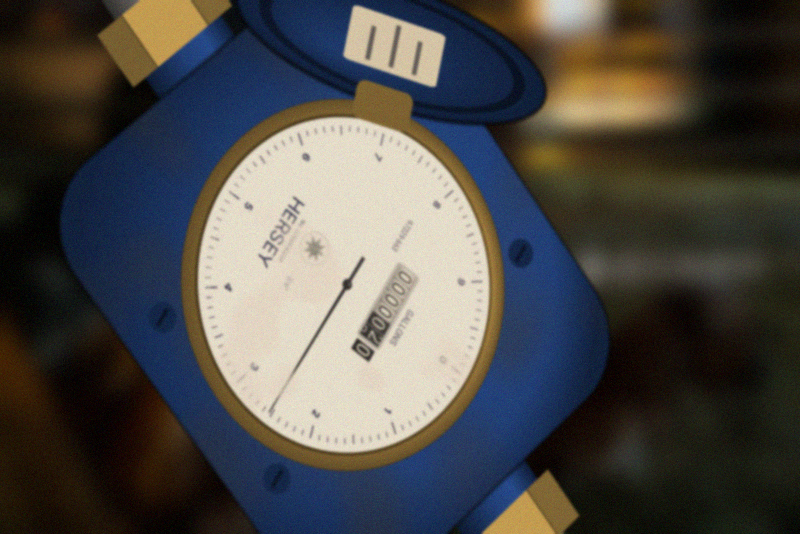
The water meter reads **22.5** gal
